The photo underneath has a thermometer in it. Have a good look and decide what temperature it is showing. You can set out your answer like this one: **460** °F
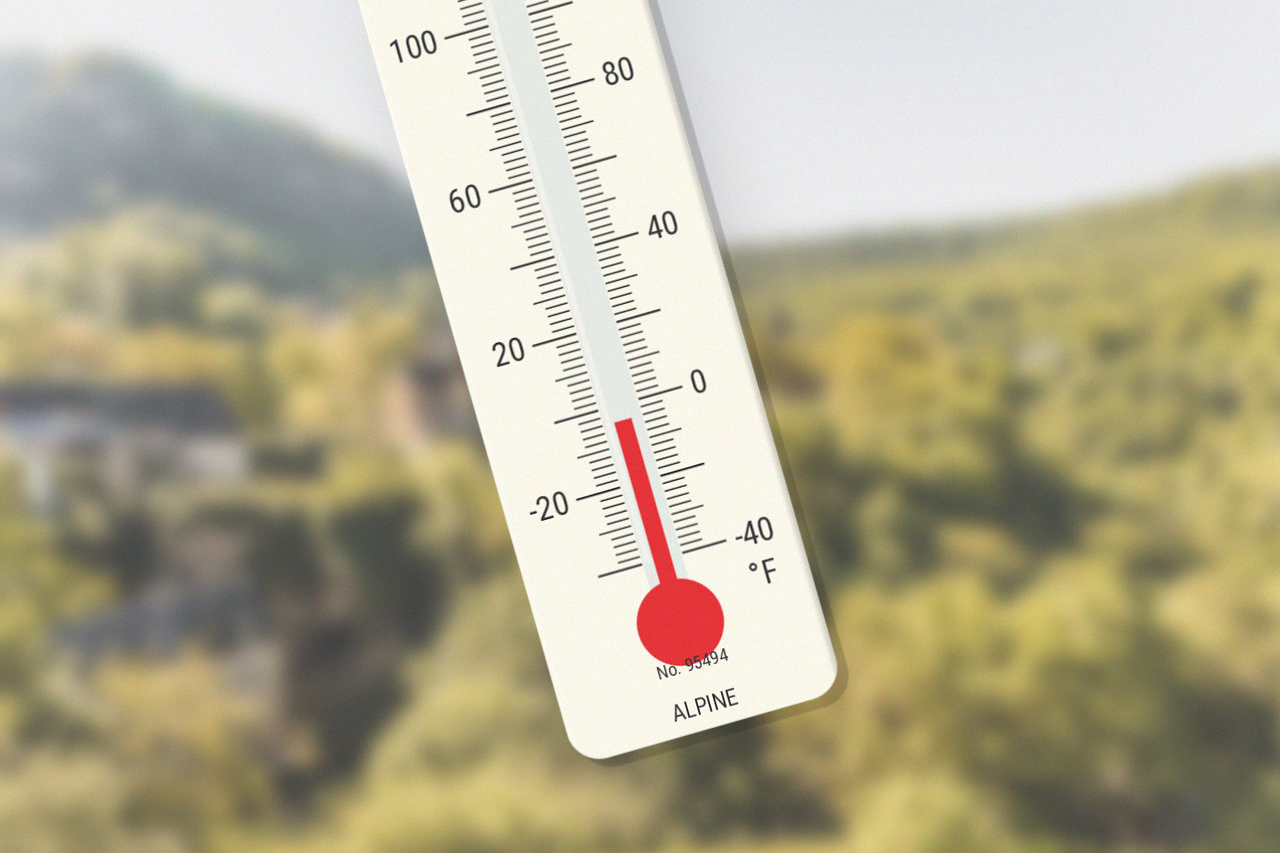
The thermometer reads **-4** °F
